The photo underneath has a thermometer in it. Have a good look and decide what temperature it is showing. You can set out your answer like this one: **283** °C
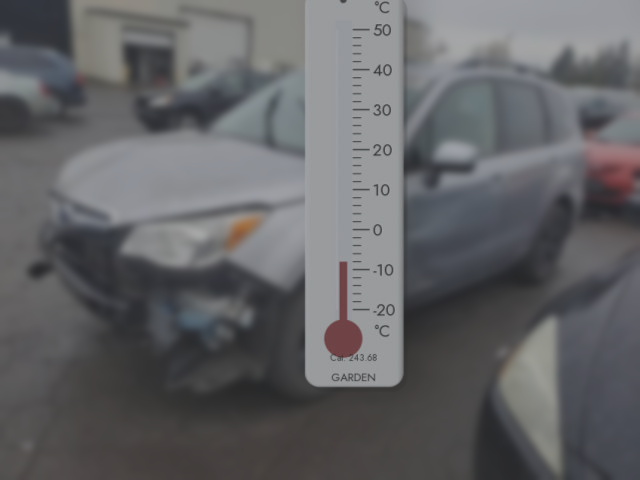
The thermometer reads **-8** °C
